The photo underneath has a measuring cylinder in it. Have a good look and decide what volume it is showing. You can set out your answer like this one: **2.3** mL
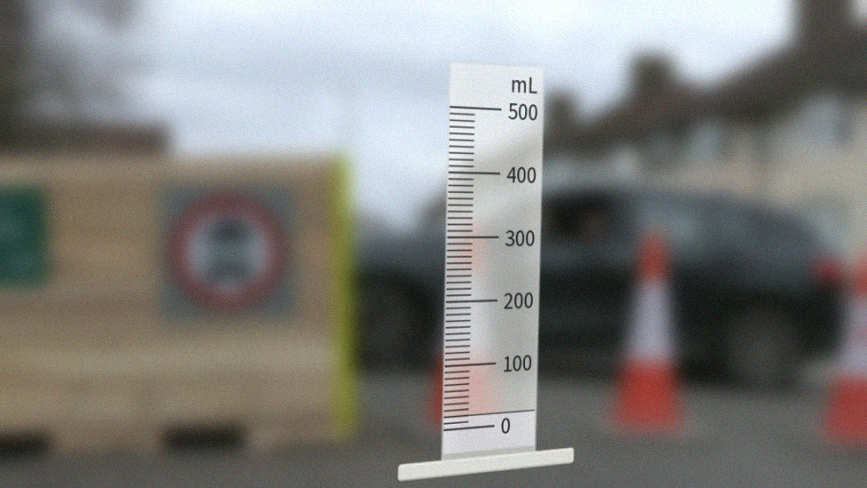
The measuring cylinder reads **20** mL
